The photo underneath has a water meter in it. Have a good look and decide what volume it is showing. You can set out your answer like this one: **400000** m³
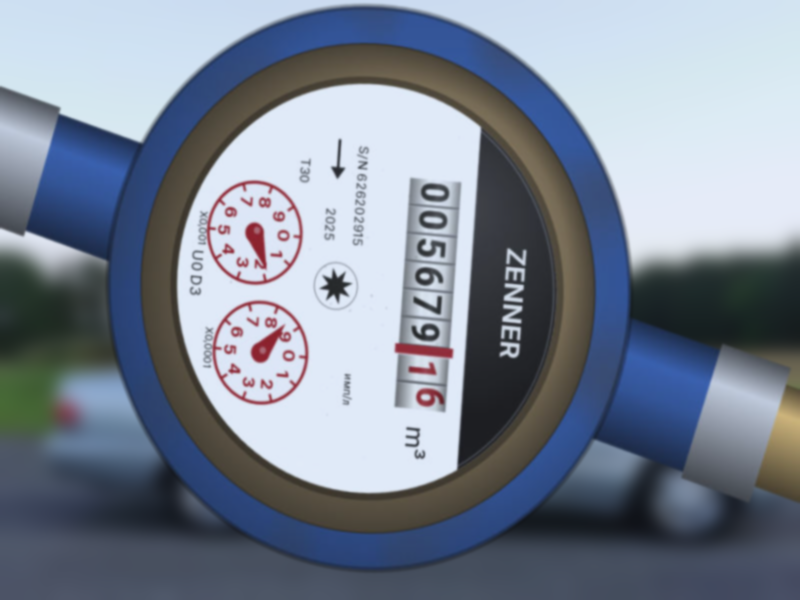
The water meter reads **5679.1618** m³
